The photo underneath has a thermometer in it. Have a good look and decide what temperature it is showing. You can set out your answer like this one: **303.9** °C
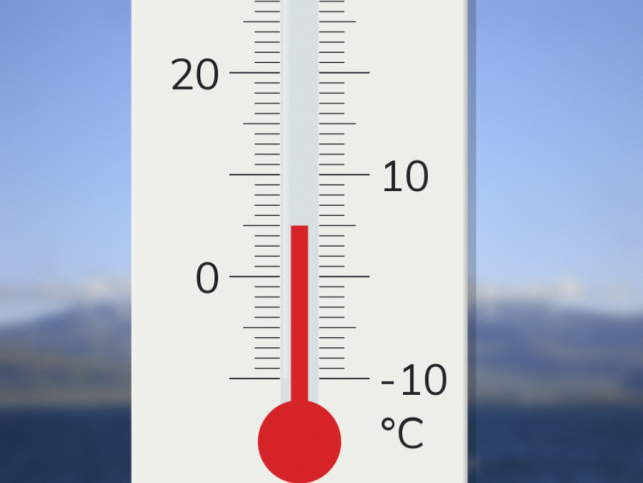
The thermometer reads **5** °C
